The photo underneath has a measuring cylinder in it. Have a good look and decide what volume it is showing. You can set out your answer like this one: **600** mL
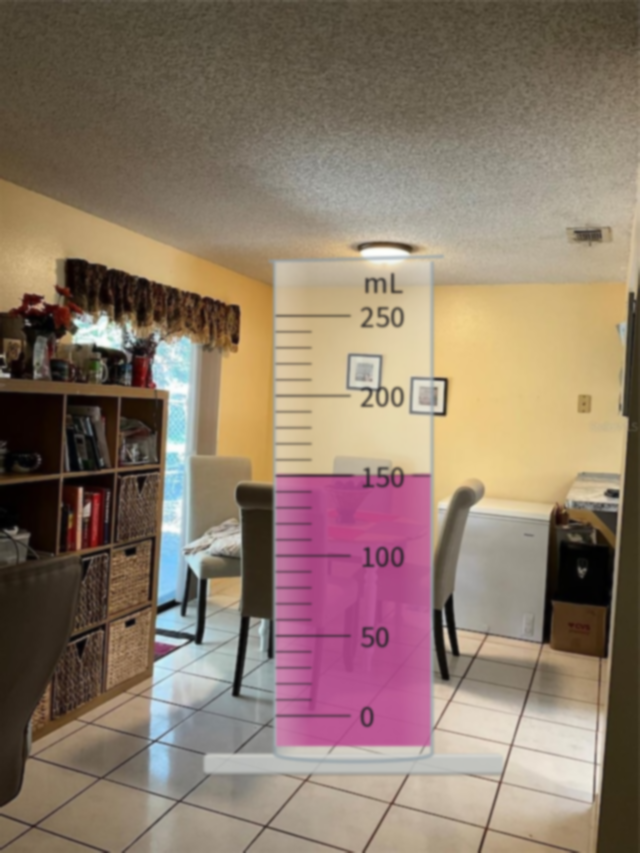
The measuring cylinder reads **150** mL
